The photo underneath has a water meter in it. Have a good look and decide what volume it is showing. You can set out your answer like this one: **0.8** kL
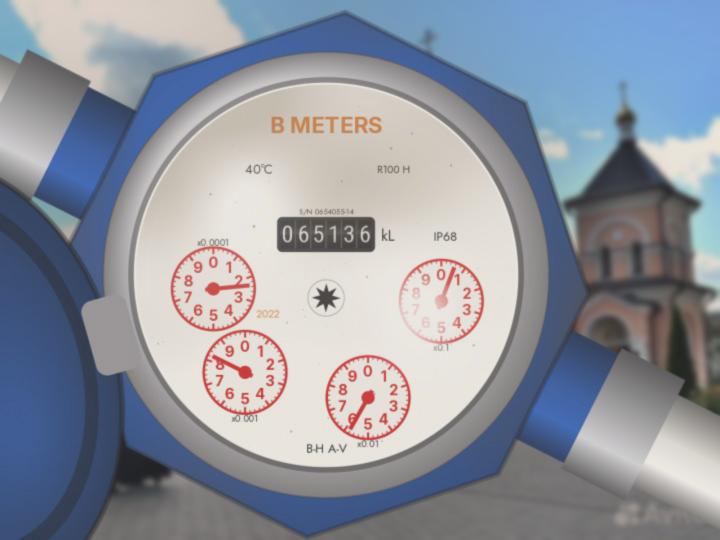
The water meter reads **65136.0582** kL
